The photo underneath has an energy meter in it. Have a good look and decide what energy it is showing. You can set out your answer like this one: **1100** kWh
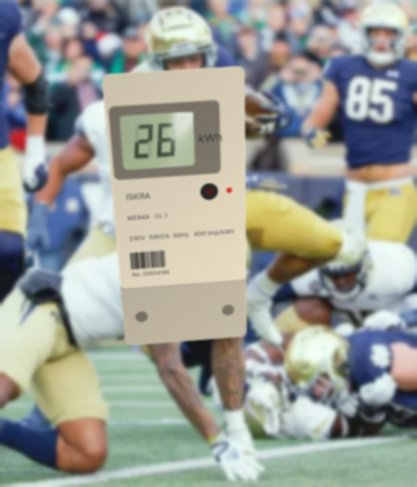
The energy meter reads **26** kWh
